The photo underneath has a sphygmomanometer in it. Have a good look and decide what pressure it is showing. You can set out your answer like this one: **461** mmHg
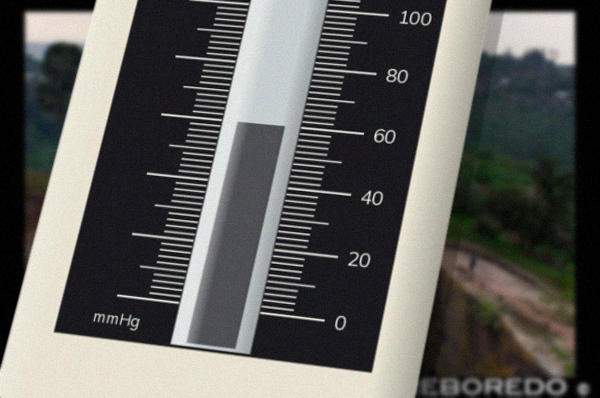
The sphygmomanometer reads **60** mmHg
